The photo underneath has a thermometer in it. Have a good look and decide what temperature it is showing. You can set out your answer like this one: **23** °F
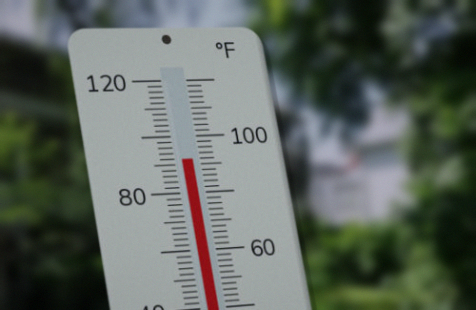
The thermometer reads **92** °F
